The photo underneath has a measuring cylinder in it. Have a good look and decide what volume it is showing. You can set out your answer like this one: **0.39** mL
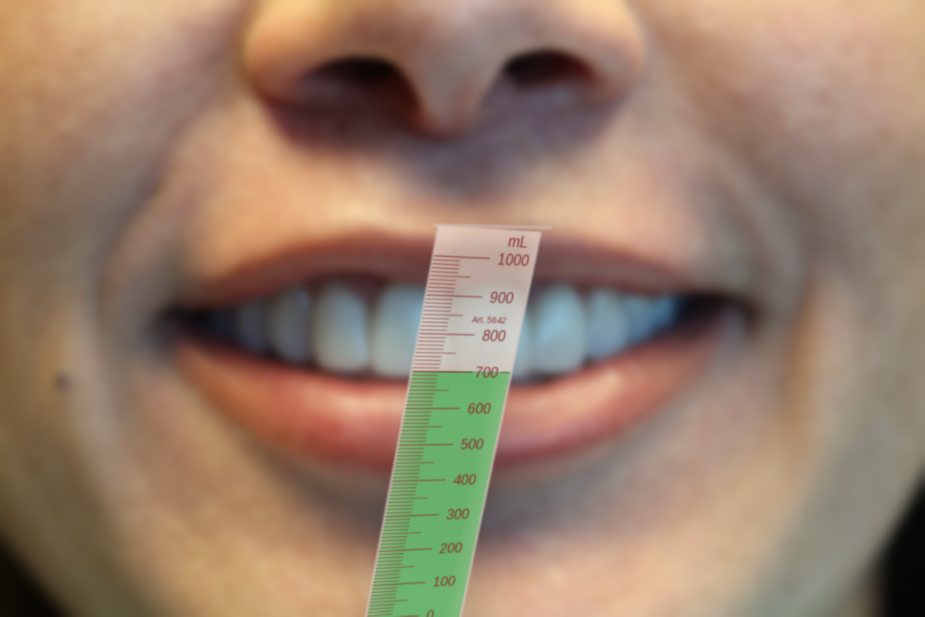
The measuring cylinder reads **700** mL
